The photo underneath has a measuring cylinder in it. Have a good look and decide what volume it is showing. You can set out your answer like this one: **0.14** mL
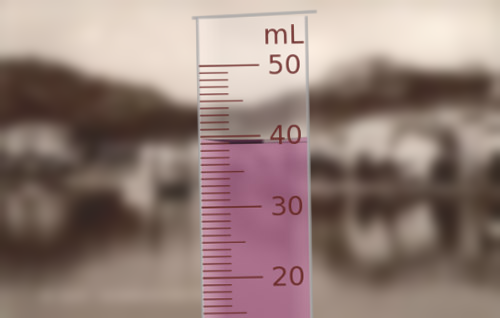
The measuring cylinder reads **39** mL
